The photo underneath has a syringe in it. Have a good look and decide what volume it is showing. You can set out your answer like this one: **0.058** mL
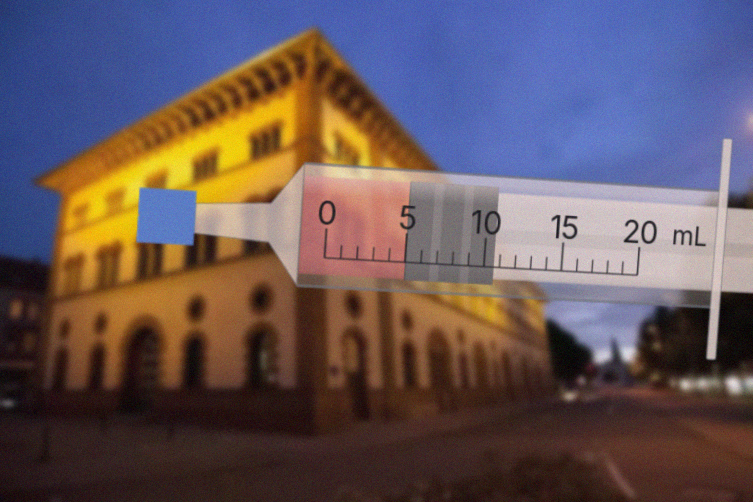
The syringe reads **5** mL
